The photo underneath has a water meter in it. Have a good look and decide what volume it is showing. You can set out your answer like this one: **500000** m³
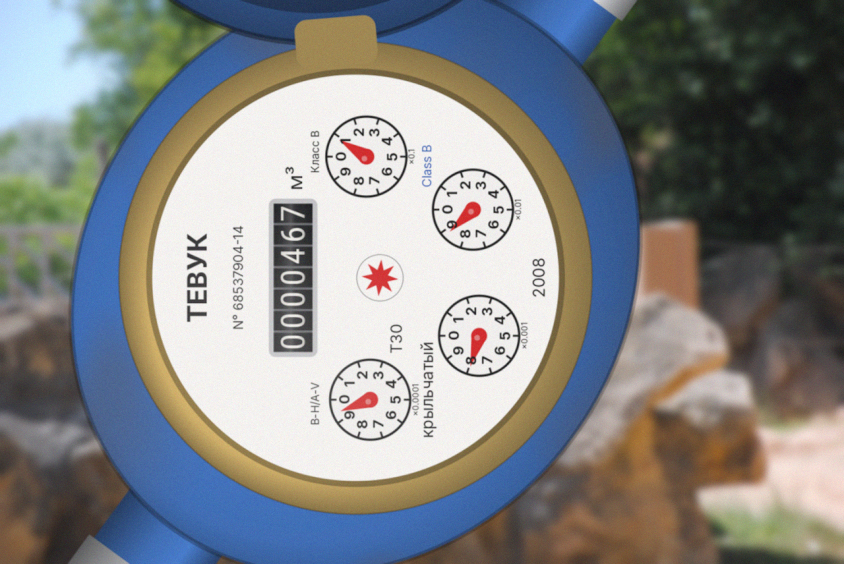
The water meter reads **467.0879** m³
